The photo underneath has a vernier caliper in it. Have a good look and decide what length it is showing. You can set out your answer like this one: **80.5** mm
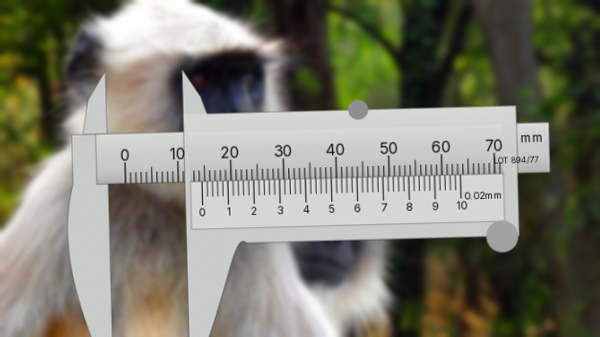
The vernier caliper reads **14.5** mm
